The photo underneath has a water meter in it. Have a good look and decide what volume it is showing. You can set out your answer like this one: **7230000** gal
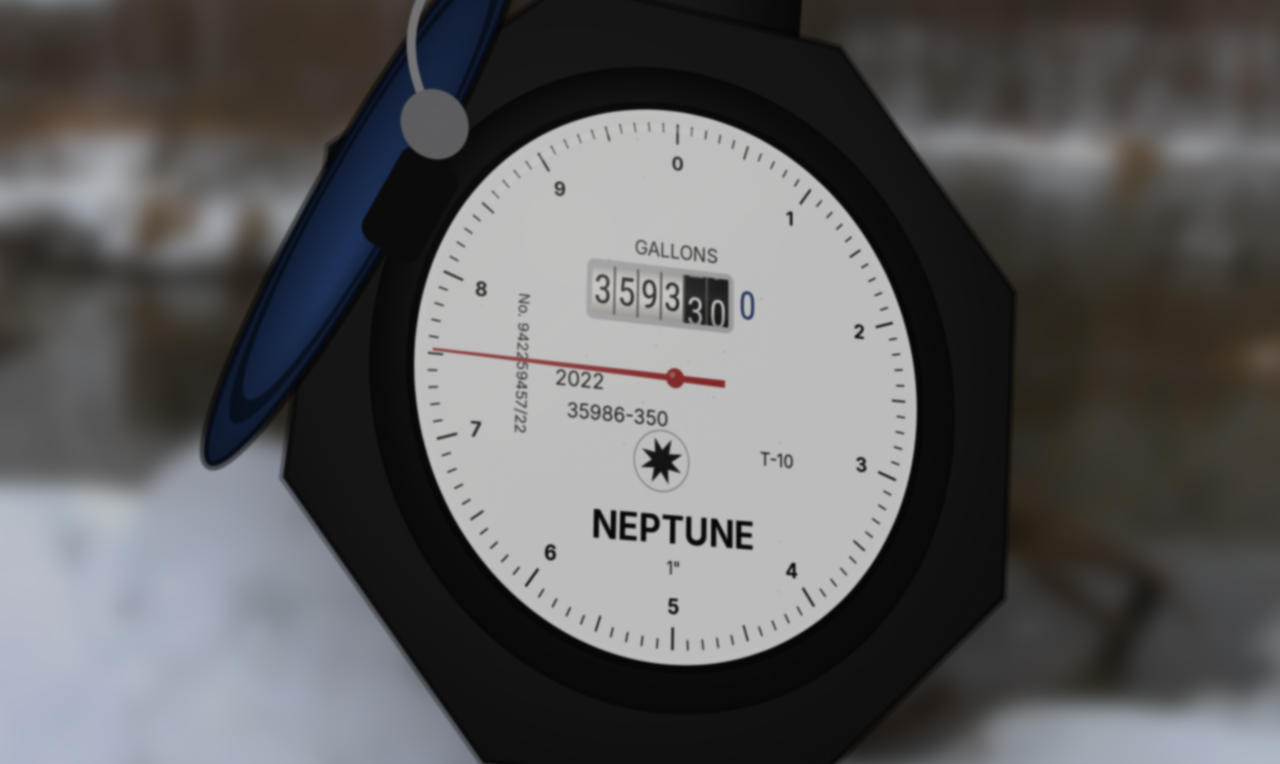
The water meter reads **3593297.5** gal
